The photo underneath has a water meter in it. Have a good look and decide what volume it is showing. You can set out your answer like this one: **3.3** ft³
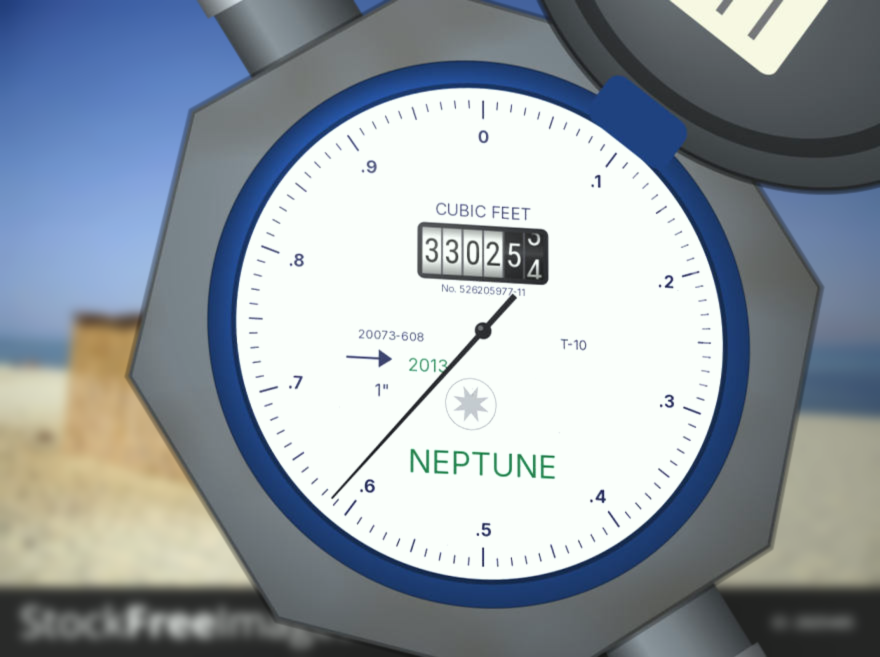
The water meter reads **330253.61** ft³
